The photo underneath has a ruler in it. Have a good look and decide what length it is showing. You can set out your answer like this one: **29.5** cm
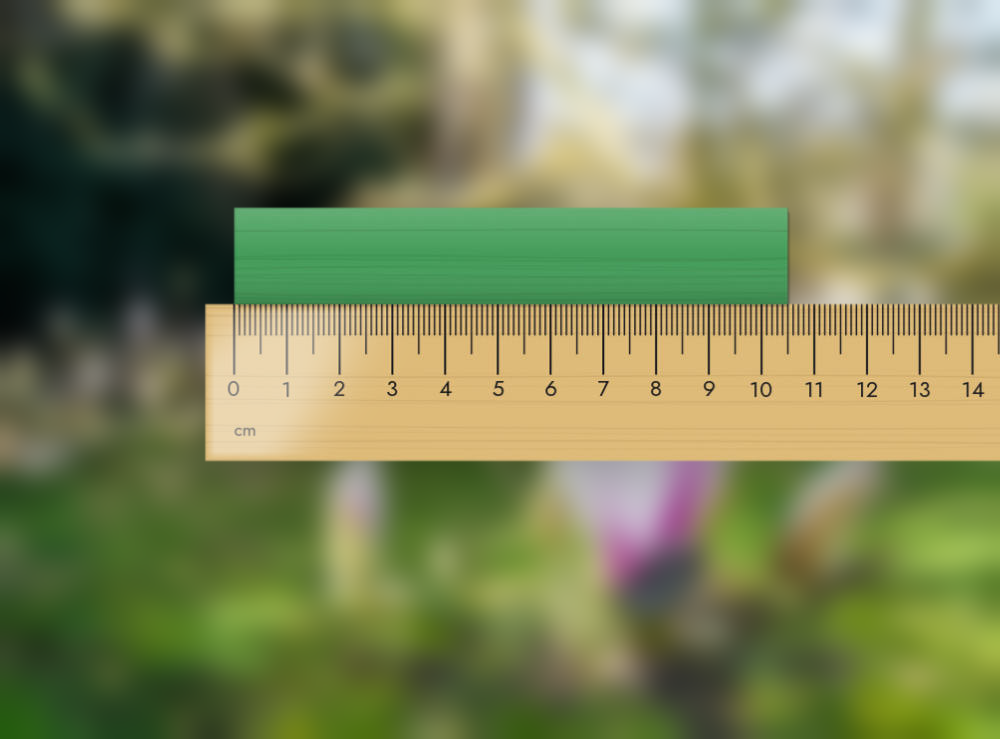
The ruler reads **10.5** cm
